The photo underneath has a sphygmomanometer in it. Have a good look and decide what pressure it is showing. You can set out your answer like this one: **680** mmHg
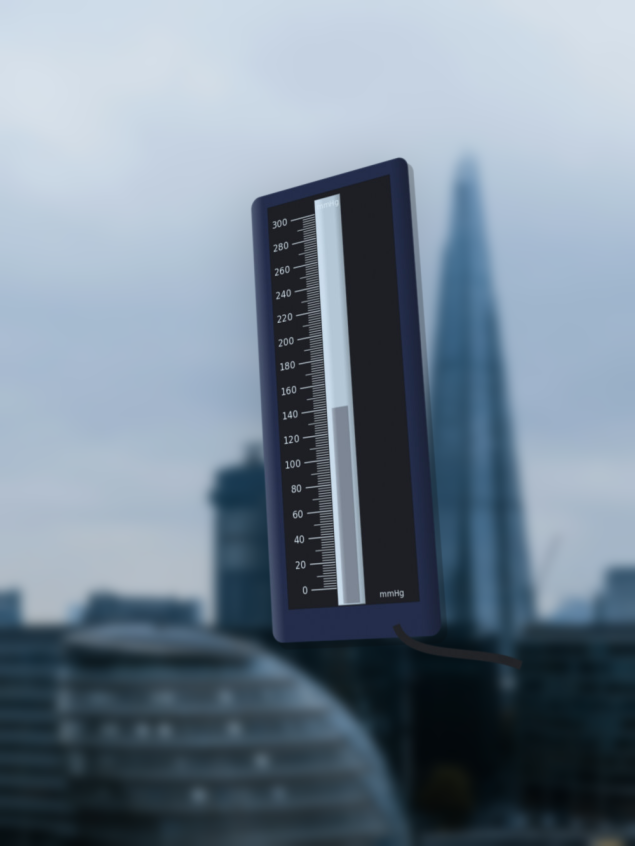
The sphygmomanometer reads **140** mmHg
